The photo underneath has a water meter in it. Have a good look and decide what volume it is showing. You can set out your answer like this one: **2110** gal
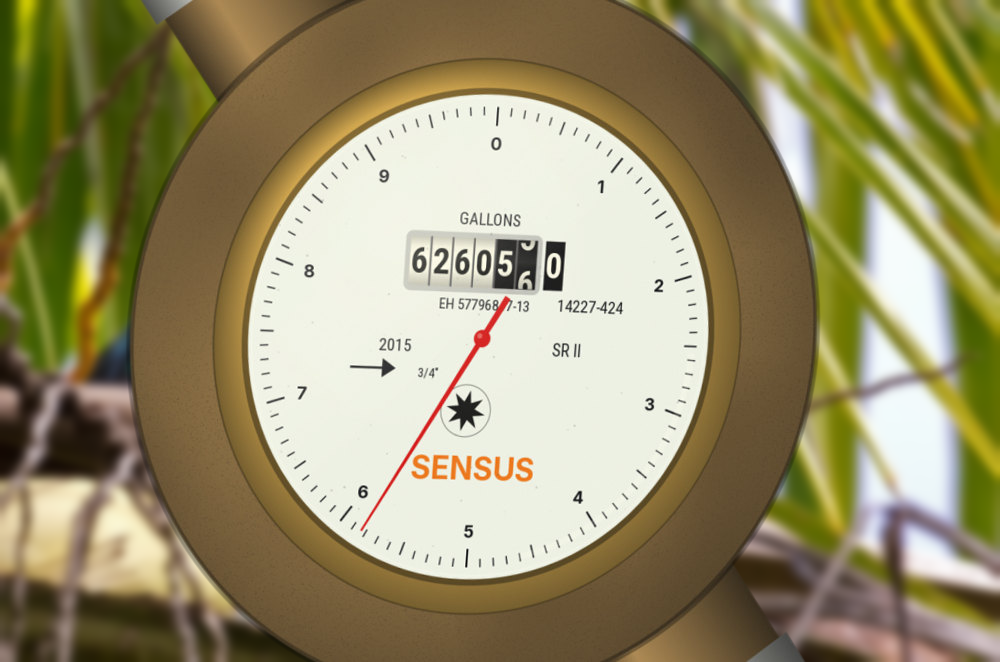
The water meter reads **6260555.8** gal
